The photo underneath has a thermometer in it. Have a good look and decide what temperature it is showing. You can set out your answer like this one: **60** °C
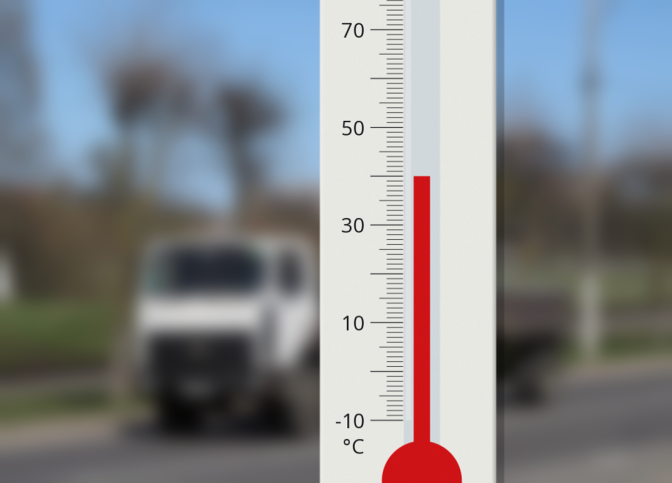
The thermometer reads **40** °C
